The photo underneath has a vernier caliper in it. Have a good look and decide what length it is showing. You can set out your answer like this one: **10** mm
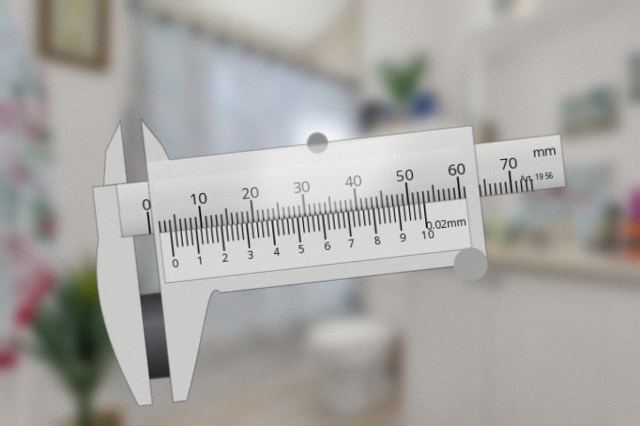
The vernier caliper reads **4.0** mm
